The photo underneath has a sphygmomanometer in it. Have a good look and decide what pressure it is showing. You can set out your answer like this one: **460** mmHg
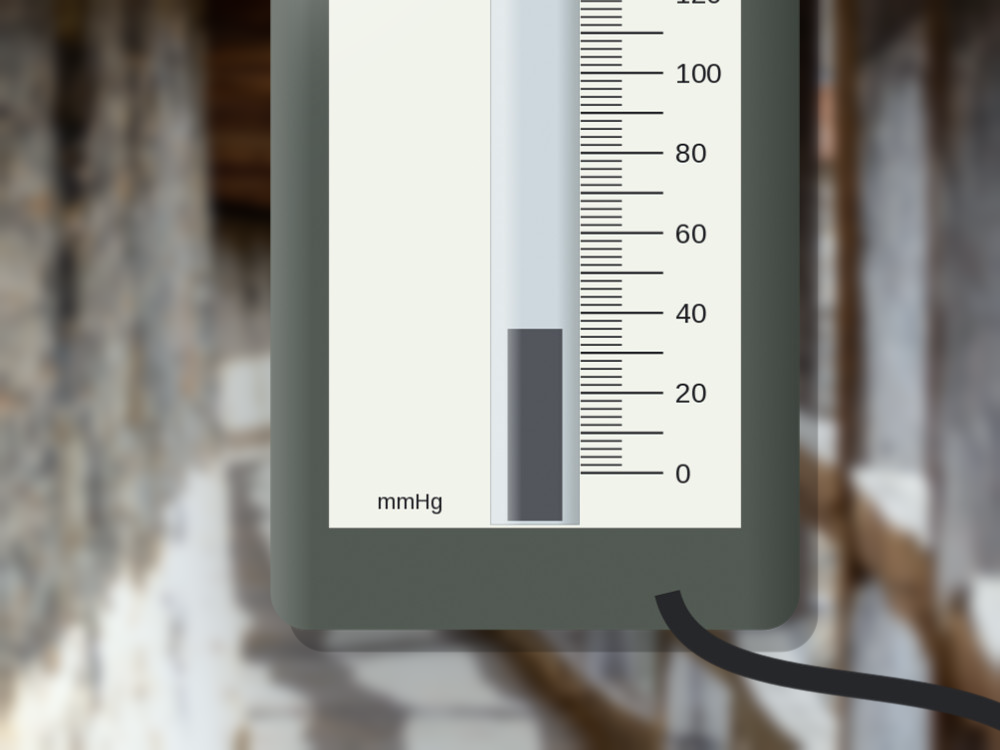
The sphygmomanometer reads **36** mmHg
